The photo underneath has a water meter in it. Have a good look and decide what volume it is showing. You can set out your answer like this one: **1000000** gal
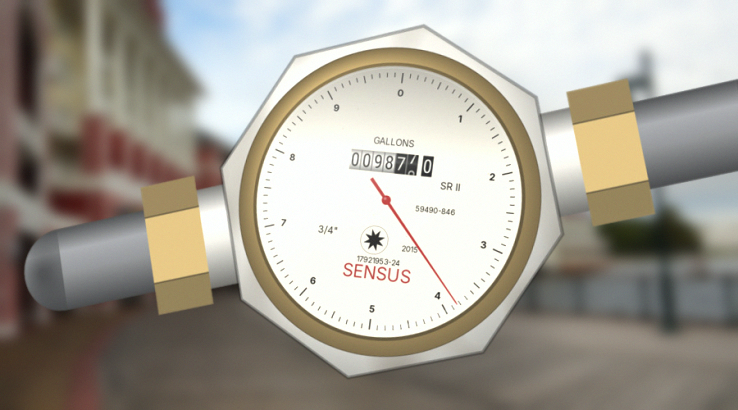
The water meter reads **98773.8** gal
